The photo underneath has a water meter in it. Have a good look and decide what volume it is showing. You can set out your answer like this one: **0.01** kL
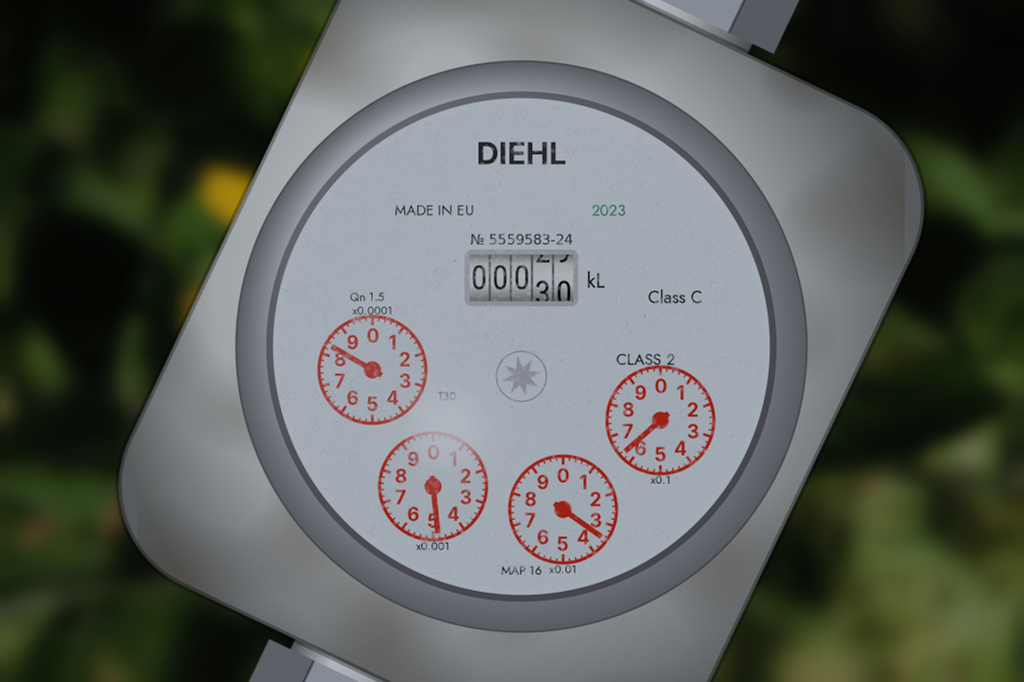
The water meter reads **29.6348** kL
